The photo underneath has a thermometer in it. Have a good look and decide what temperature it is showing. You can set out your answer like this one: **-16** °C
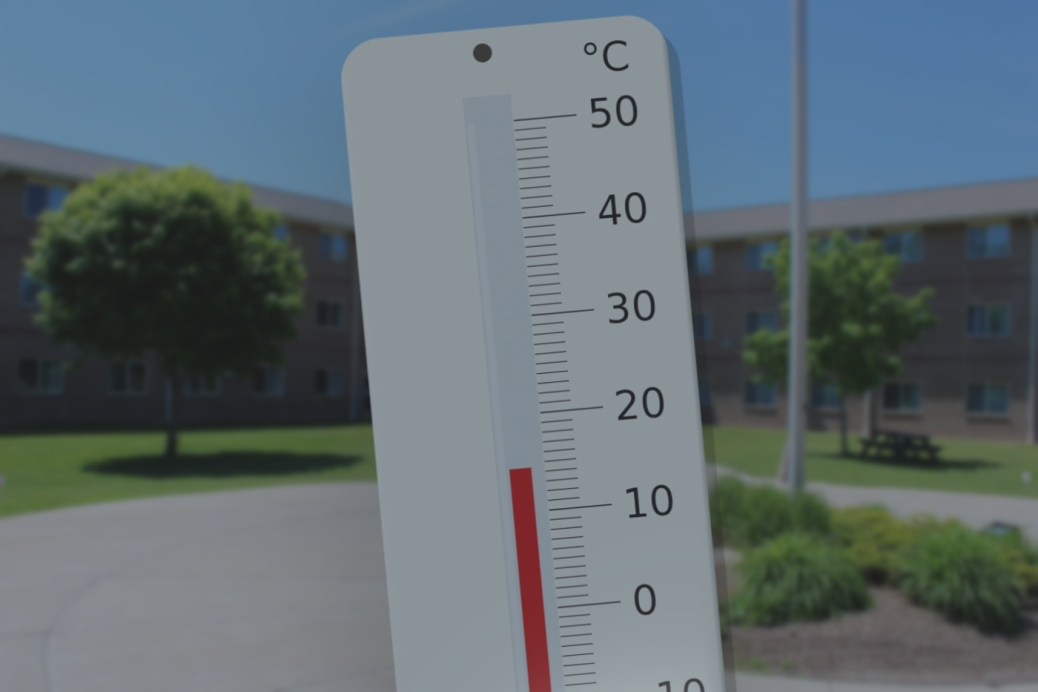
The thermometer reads **14.5** °C
